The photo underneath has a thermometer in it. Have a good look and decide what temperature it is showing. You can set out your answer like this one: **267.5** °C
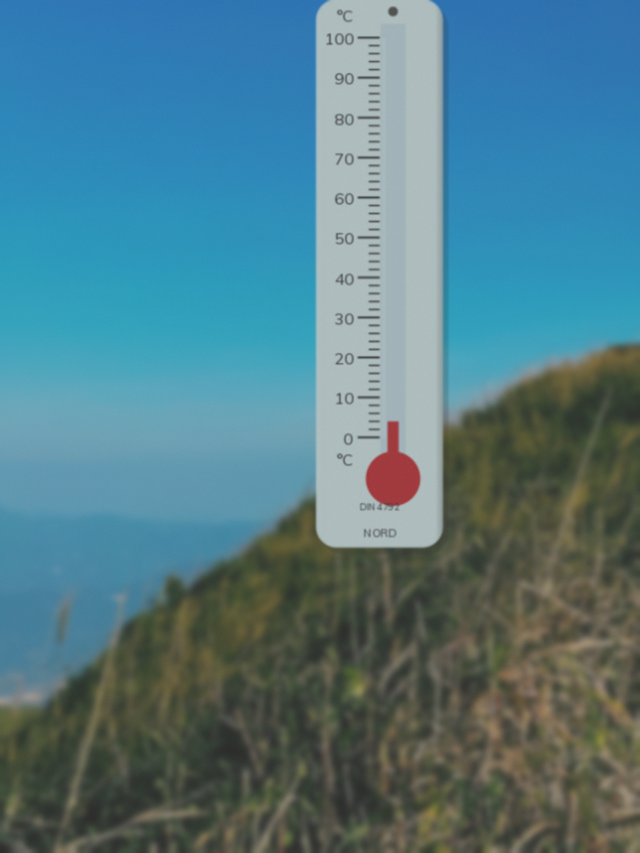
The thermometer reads **4** °C
